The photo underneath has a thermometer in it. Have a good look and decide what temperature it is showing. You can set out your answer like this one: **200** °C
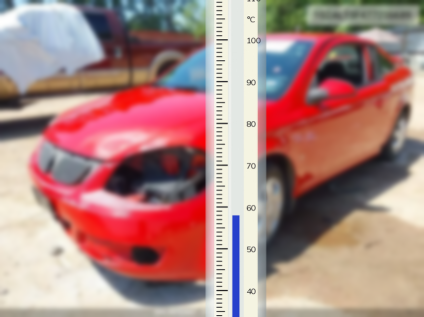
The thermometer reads **58** °C
